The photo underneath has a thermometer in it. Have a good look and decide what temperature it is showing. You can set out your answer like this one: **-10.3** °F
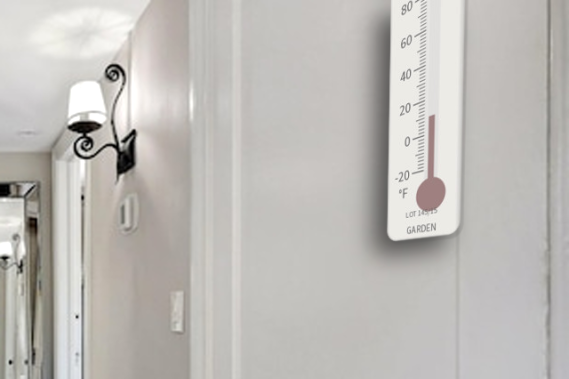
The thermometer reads **10** °F
